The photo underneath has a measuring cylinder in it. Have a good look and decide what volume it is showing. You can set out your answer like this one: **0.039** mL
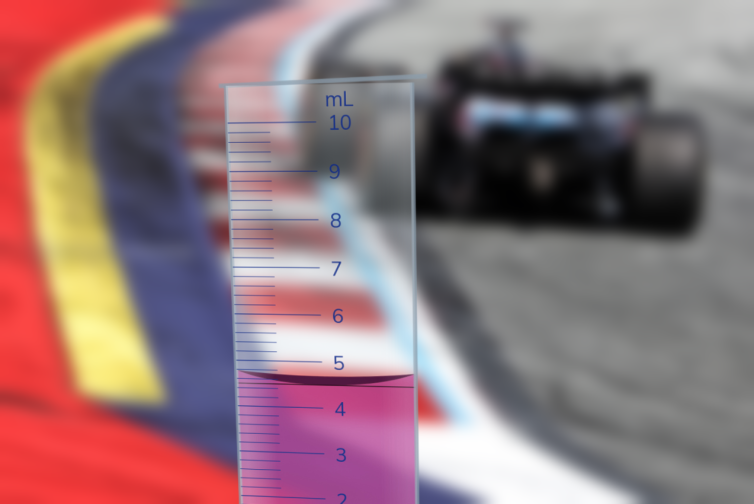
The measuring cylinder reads **4.5** mL
